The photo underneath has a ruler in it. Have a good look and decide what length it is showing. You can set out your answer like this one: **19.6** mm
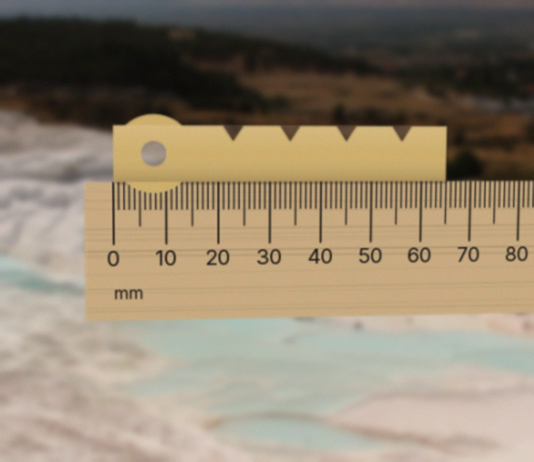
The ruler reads **65** mm
